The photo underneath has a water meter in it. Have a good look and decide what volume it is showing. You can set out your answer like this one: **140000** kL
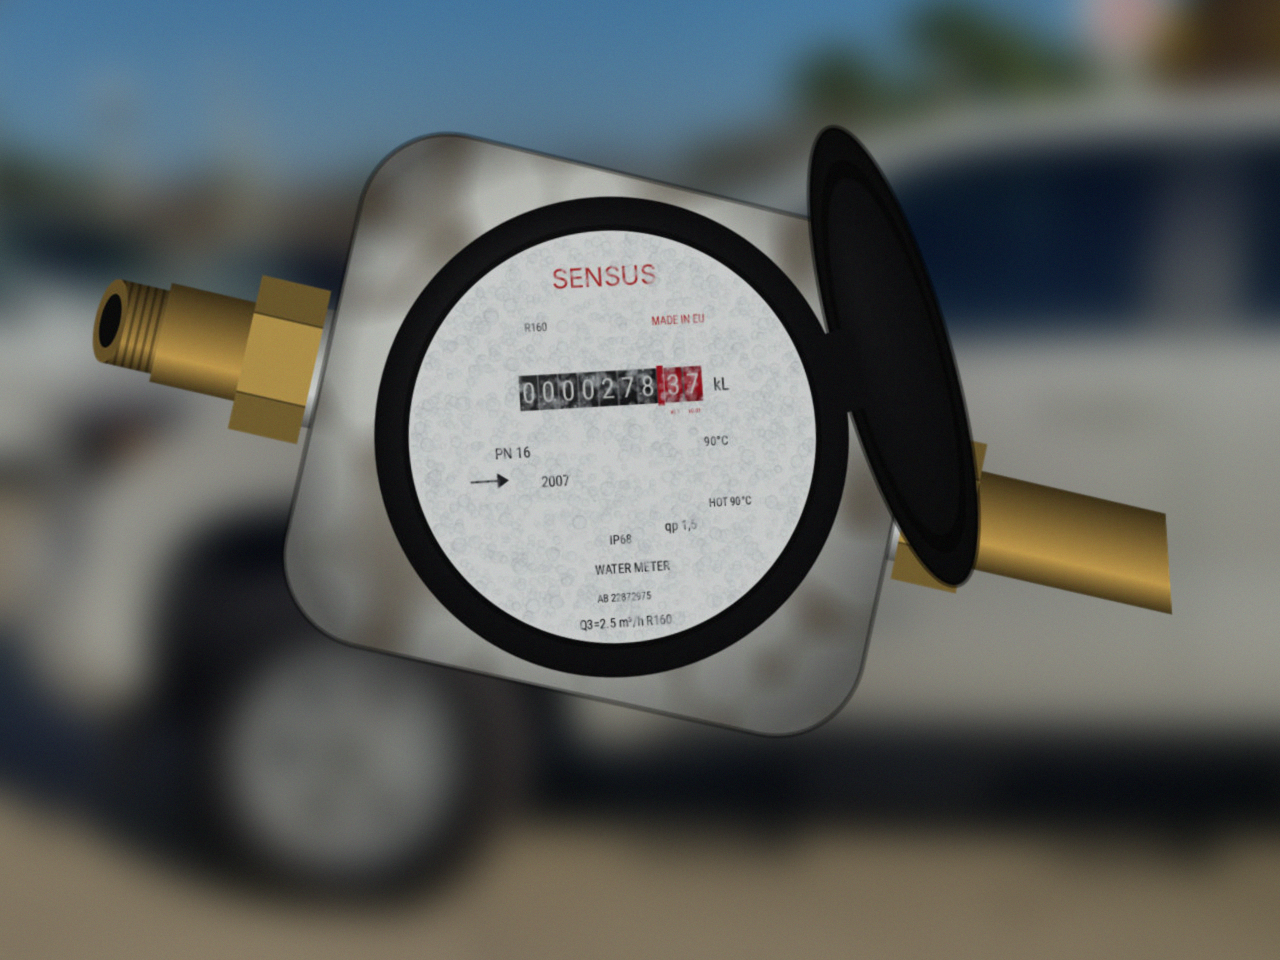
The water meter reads **278.37** kL
